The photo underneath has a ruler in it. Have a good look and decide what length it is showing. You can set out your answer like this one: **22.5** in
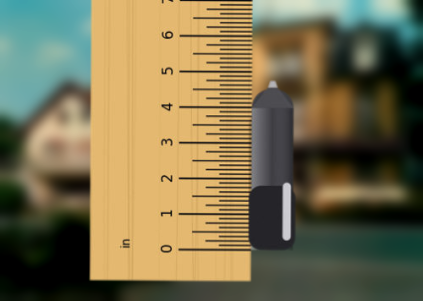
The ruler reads **4.75** in
